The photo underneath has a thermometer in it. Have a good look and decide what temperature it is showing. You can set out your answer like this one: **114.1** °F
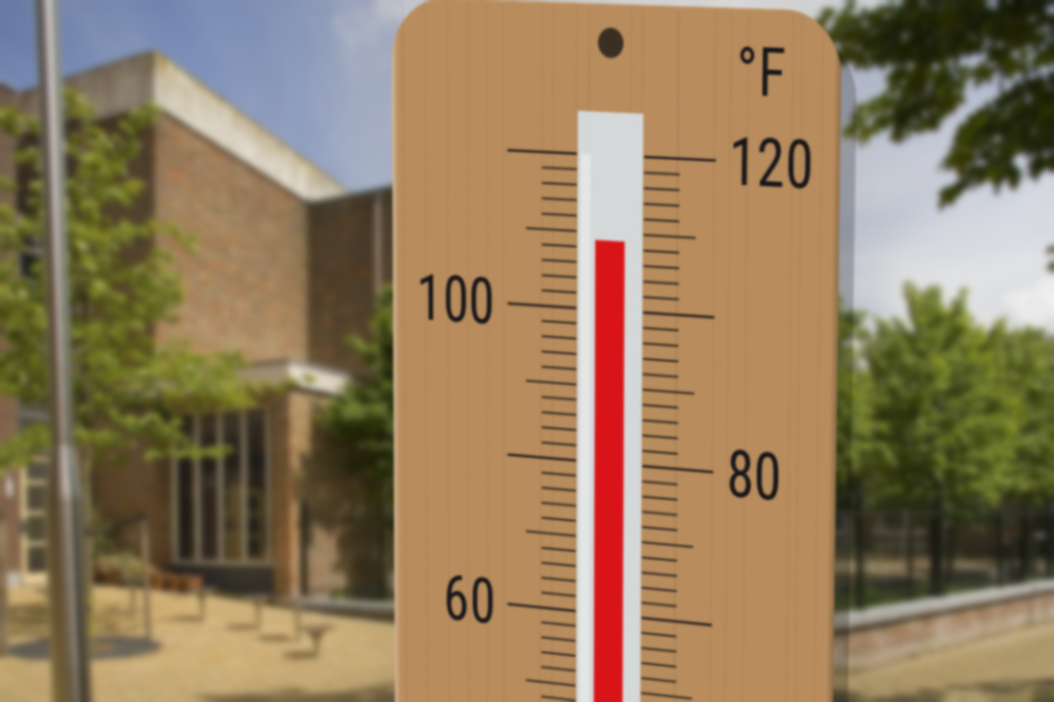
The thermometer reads **109** °F
